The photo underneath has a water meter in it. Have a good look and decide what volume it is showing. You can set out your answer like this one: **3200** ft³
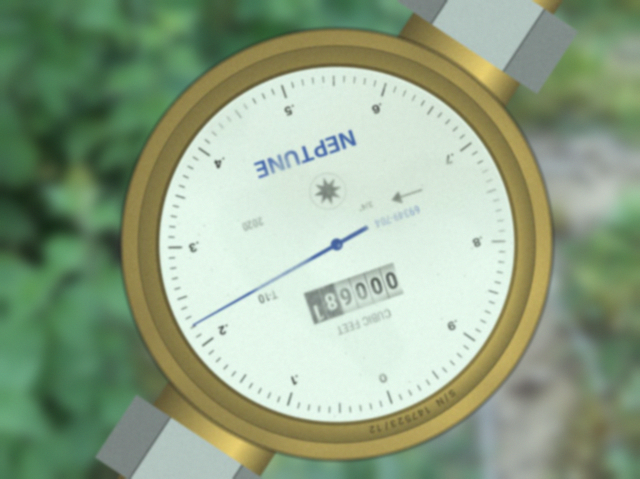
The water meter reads **681.22** ft³
